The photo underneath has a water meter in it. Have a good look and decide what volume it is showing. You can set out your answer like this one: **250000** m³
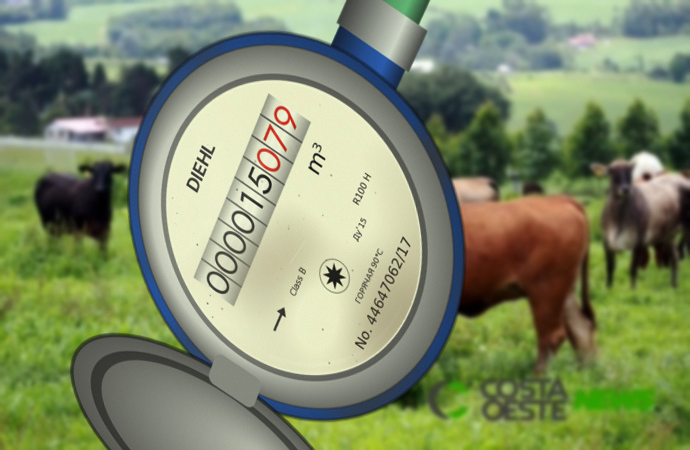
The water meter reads **15.079** m³
